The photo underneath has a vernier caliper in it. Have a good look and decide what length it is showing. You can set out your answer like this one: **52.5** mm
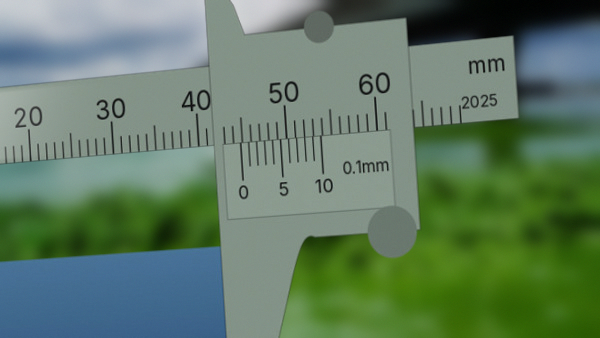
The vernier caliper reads **44.8** mm
